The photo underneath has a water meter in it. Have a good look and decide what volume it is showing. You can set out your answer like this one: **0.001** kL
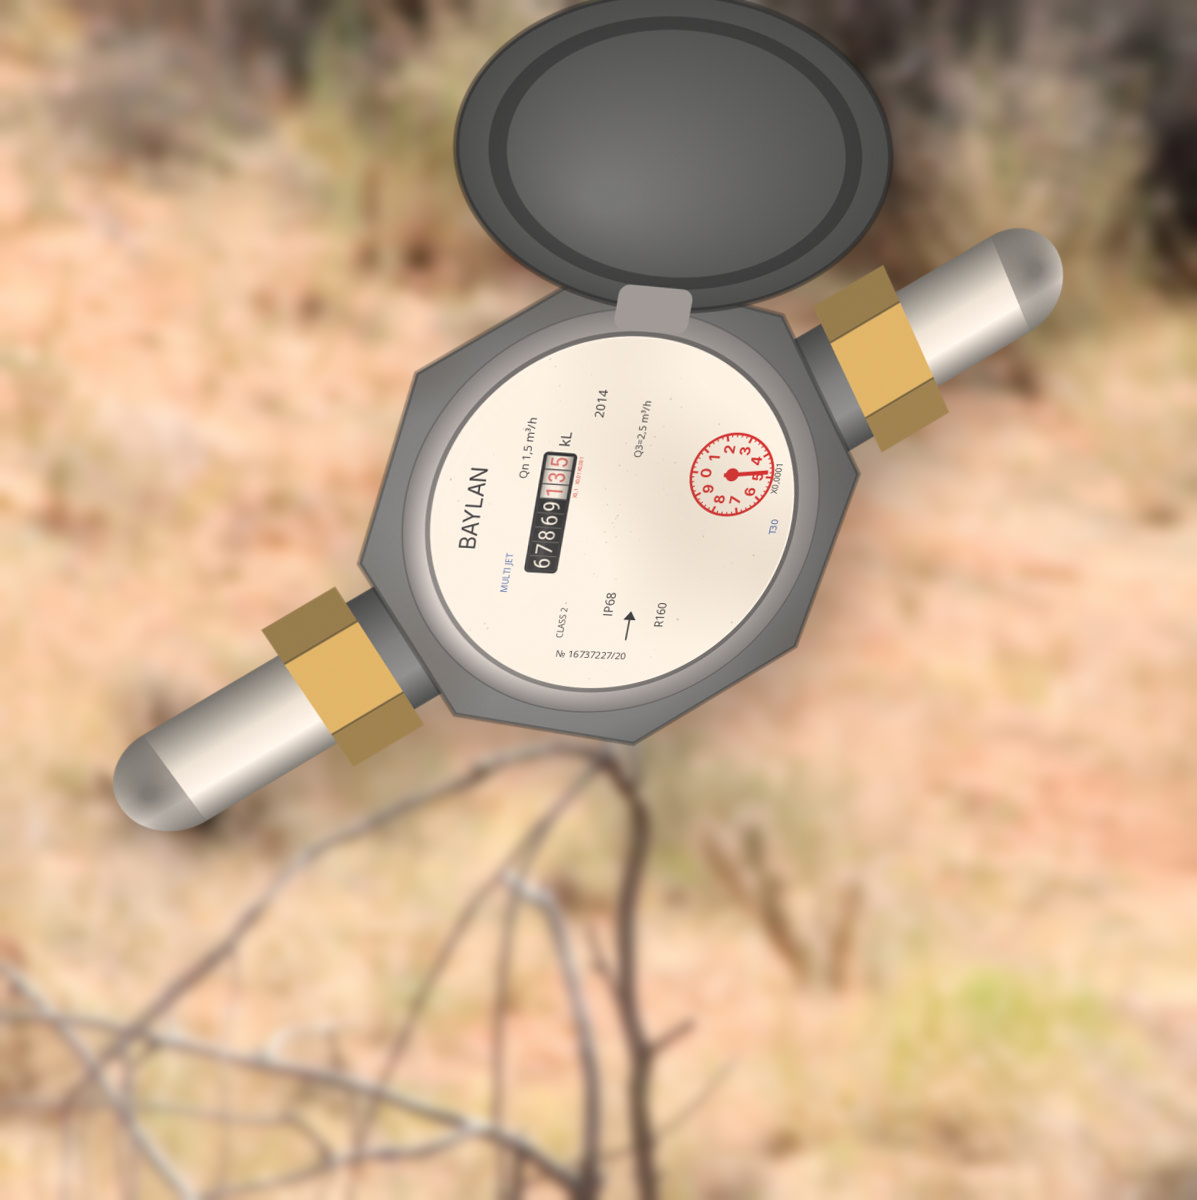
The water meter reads **67869.1354** kL
